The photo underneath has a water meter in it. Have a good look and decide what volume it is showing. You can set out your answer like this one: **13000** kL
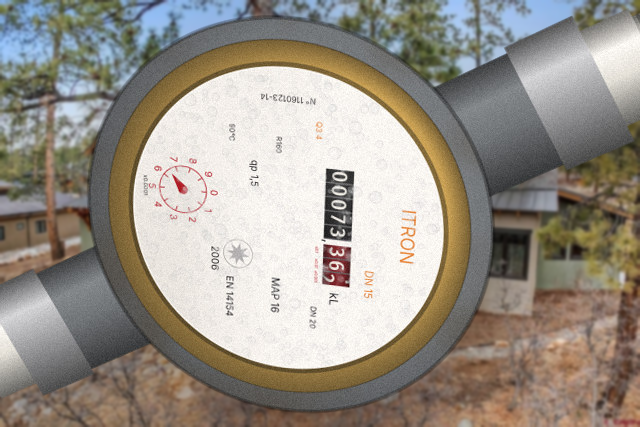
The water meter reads **73.3616** kL
